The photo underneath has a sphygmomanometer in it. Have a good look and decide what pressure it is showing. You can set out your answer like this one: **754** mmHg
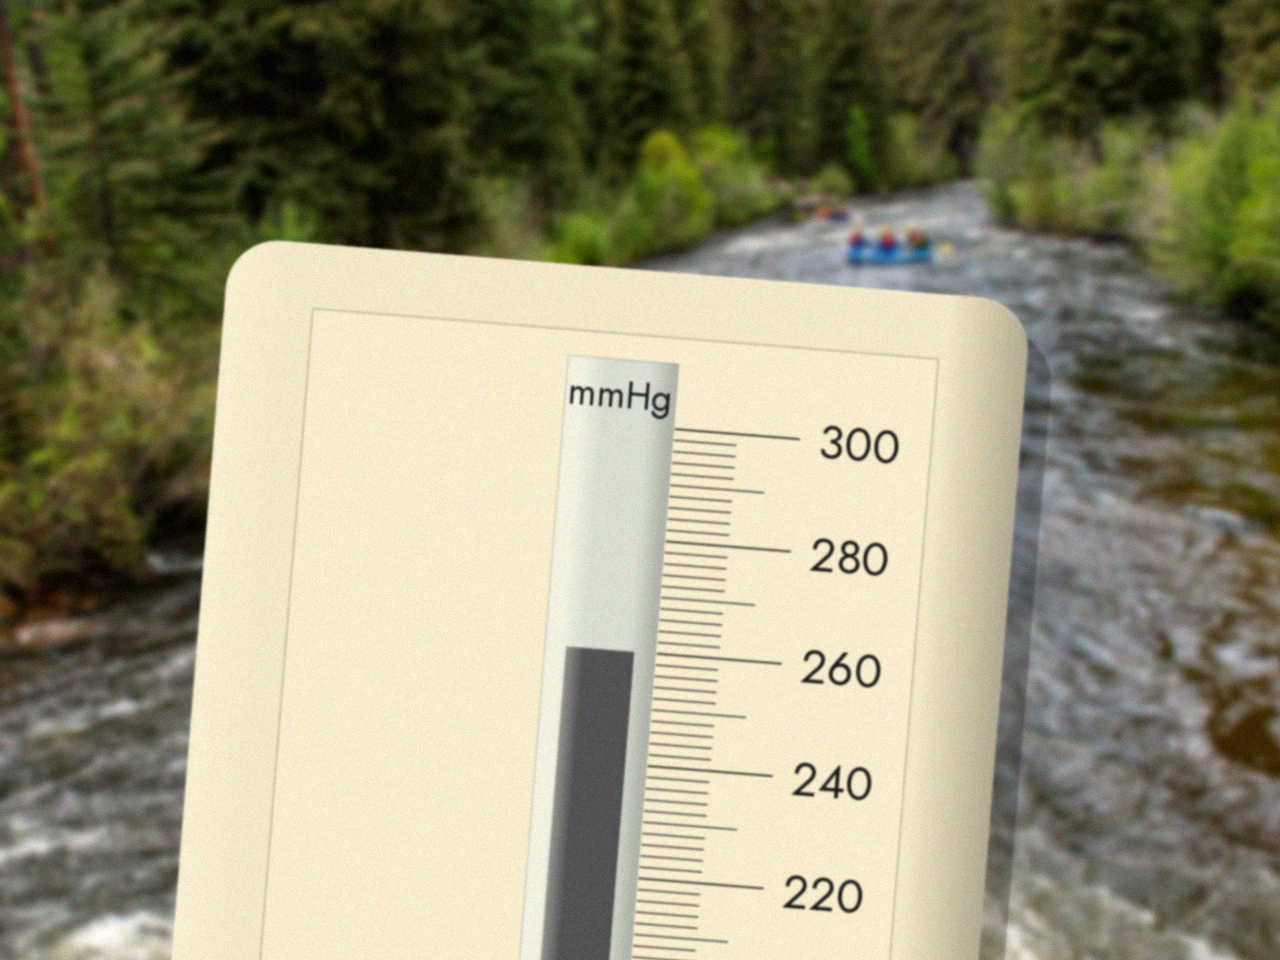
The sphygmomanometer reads **260** mmHg
